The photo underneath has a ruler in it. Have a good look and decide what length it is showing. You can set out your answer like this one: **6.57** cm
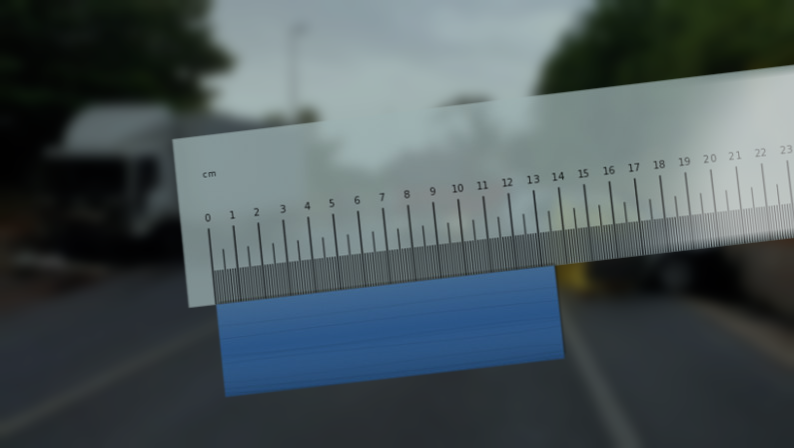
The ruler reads **13.5** cm
